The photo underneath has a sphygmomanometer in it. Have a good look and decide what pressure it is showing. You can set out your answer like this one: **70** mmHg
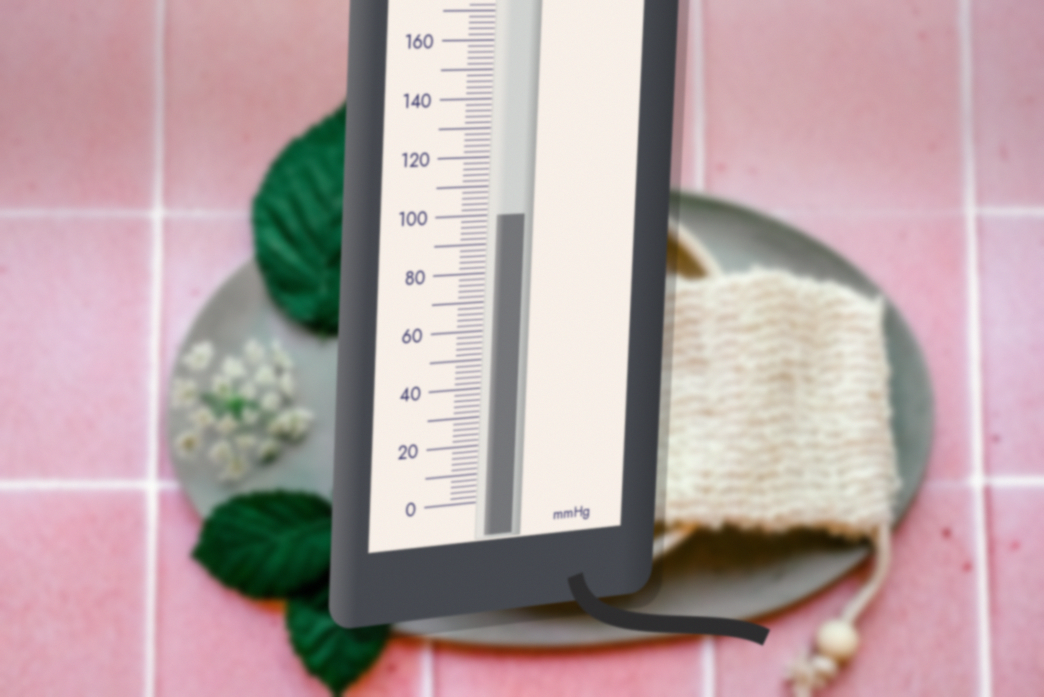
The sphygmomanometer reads **100** mmHg
